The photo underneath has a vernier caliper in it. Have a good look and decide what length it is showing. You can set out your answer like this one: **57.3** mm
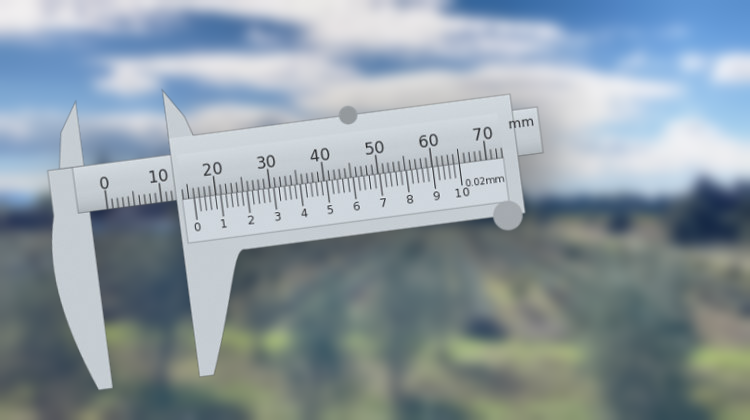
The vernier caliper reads **16.0** mm
